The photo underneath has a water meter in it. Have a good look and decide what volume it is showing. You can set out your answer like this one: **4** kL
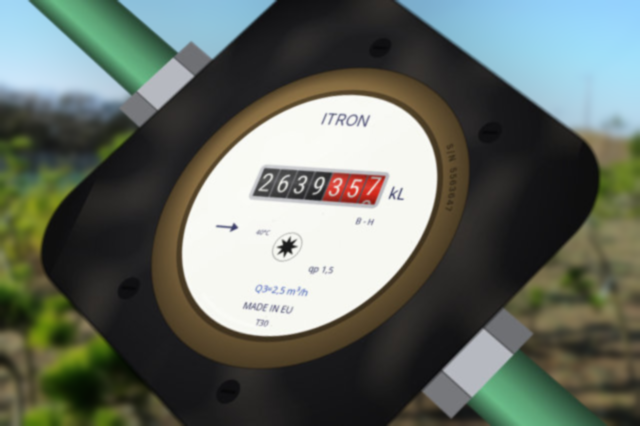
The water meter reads **2639.357** kL
